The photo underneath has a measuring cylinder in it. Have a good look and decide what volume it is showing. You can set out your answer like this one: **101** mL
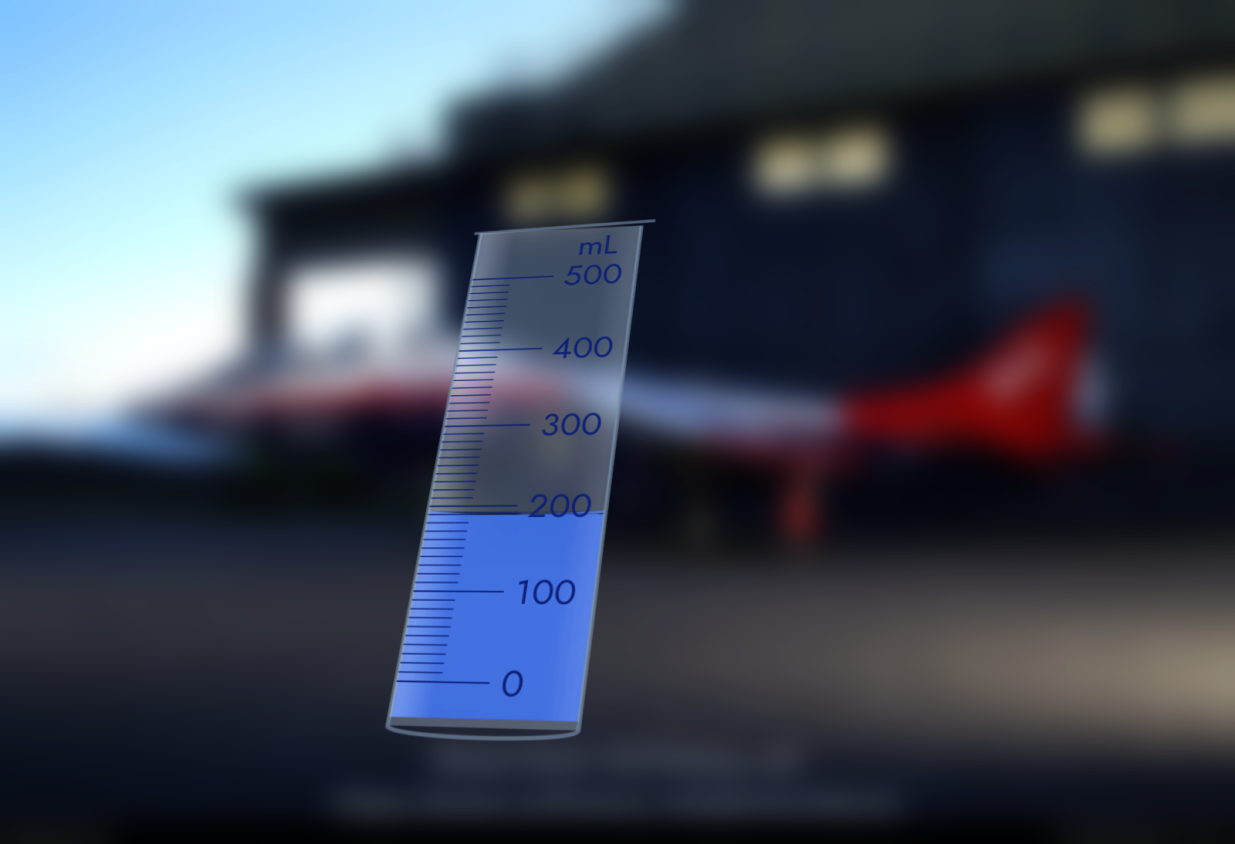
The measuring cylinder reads **190** mL
